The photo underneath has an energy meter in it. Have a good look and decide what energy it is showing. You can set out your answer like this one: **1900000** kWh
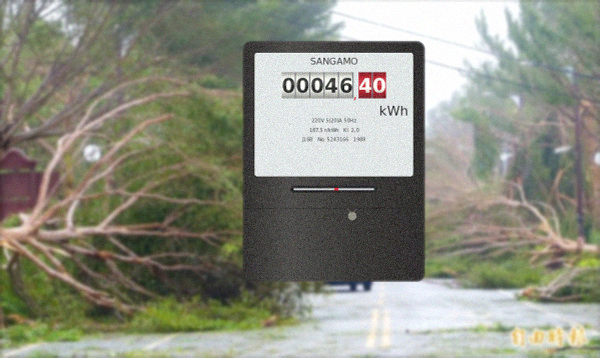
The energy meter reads **46.40** kWh
